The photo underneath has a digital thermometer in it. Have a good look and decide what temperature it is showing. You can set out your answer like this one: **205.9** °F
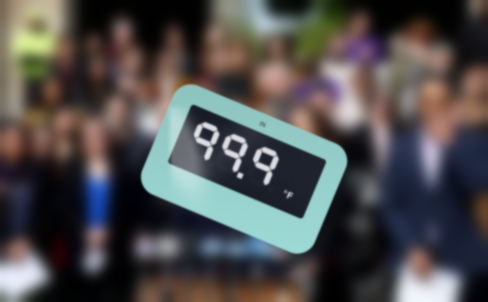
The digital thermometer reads **99.9** °F
